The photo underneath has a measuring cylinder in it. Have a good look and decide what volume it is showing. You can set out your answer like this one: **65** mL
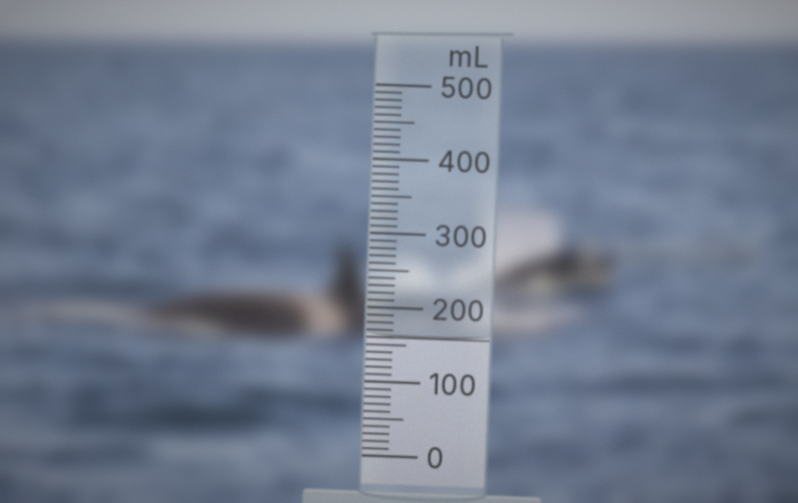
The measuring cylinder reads **160** mL
